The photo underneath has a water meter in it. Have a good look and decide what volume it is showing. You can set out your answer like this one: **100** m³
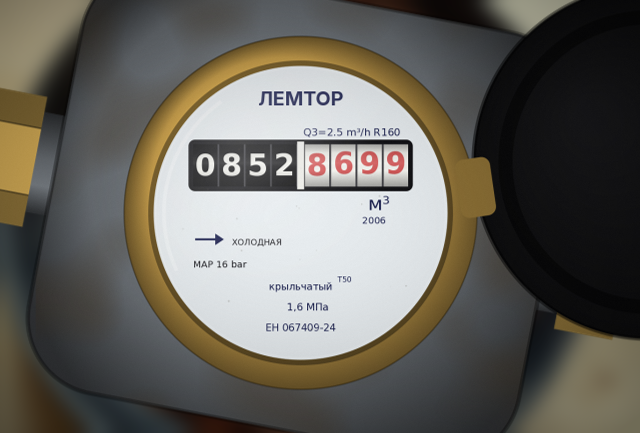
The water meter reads **852.8699** m³
